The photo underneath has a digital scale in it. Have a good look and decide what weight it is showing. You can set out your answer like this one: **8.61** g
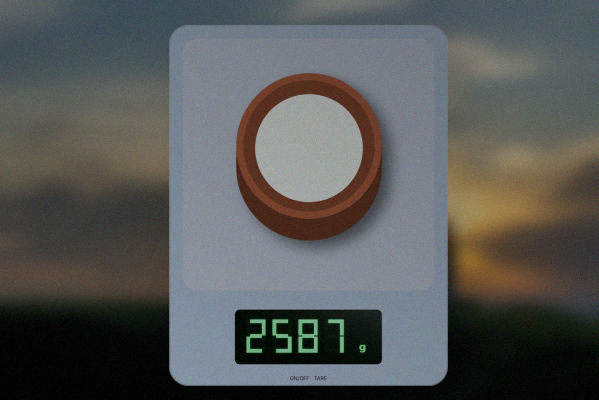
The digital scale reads **2587** g
